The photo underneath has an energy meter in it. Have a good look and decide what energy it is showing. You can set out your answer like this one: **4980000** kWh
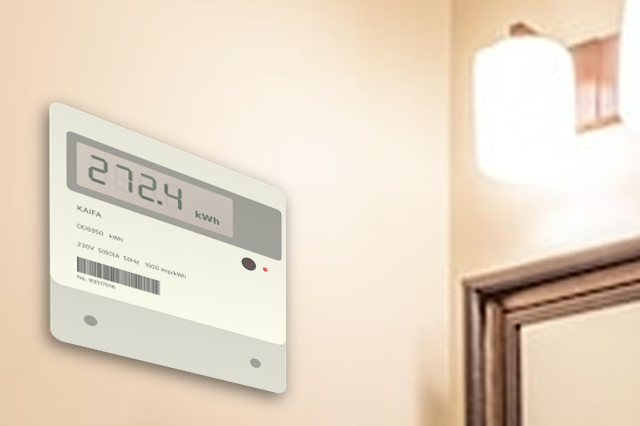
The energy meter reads **272.4** kWh
